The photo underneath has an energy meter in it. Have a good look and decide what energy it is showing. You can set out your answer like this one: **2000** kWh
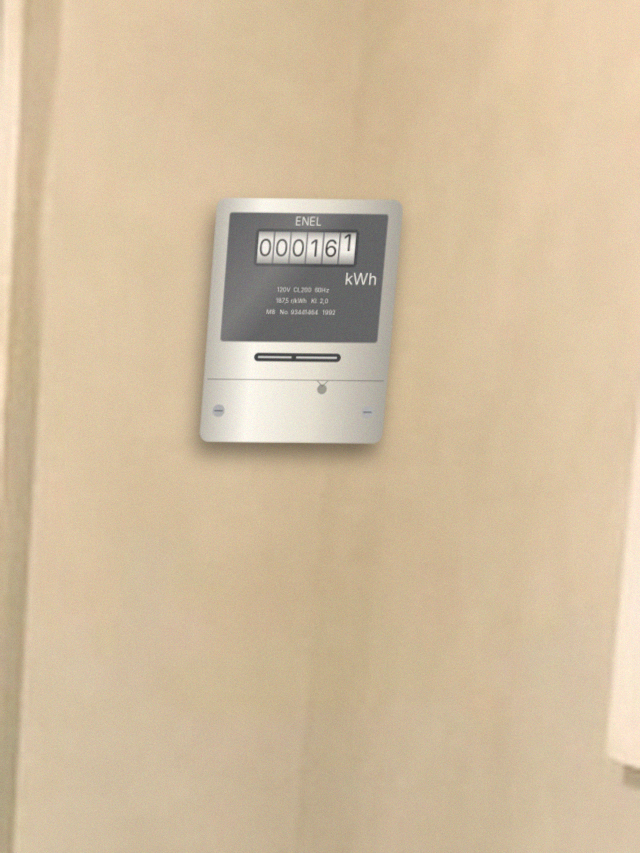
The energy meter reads **161** kWh
